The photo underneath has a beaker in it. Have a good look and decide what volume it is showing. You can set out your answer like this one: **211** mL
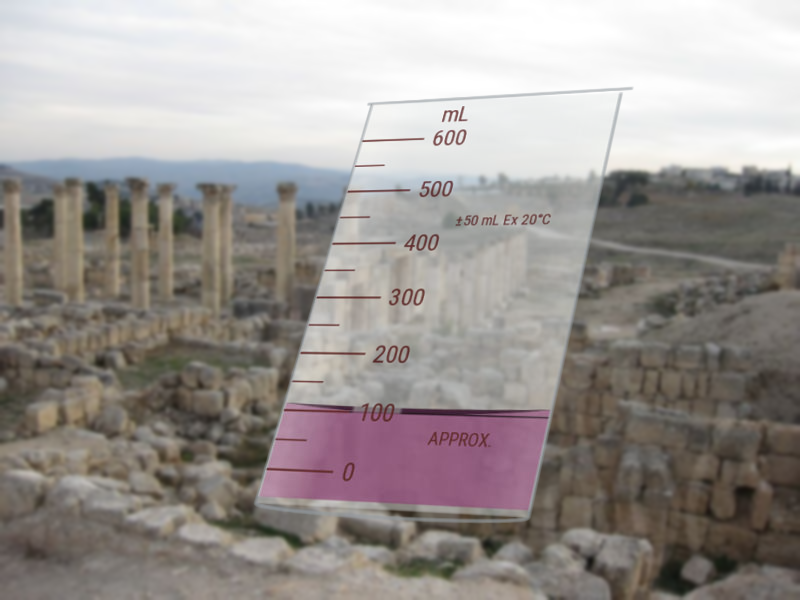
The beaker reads **100** mL
